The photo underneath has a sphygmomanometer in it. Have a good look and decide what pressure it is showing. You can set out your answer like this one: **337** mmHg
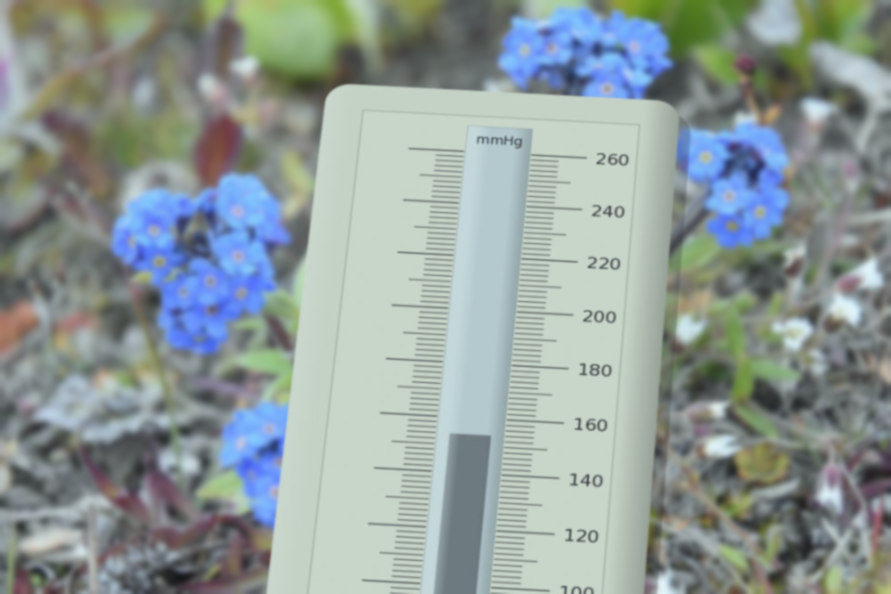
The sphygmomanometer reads **154** mmHg
